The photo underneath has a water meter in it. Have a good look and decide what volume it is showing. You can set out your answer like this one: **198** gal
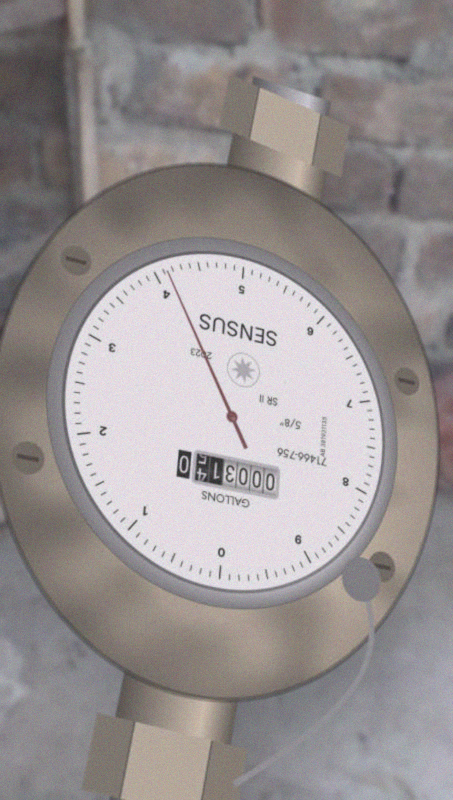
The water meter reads **3144.1** gal
